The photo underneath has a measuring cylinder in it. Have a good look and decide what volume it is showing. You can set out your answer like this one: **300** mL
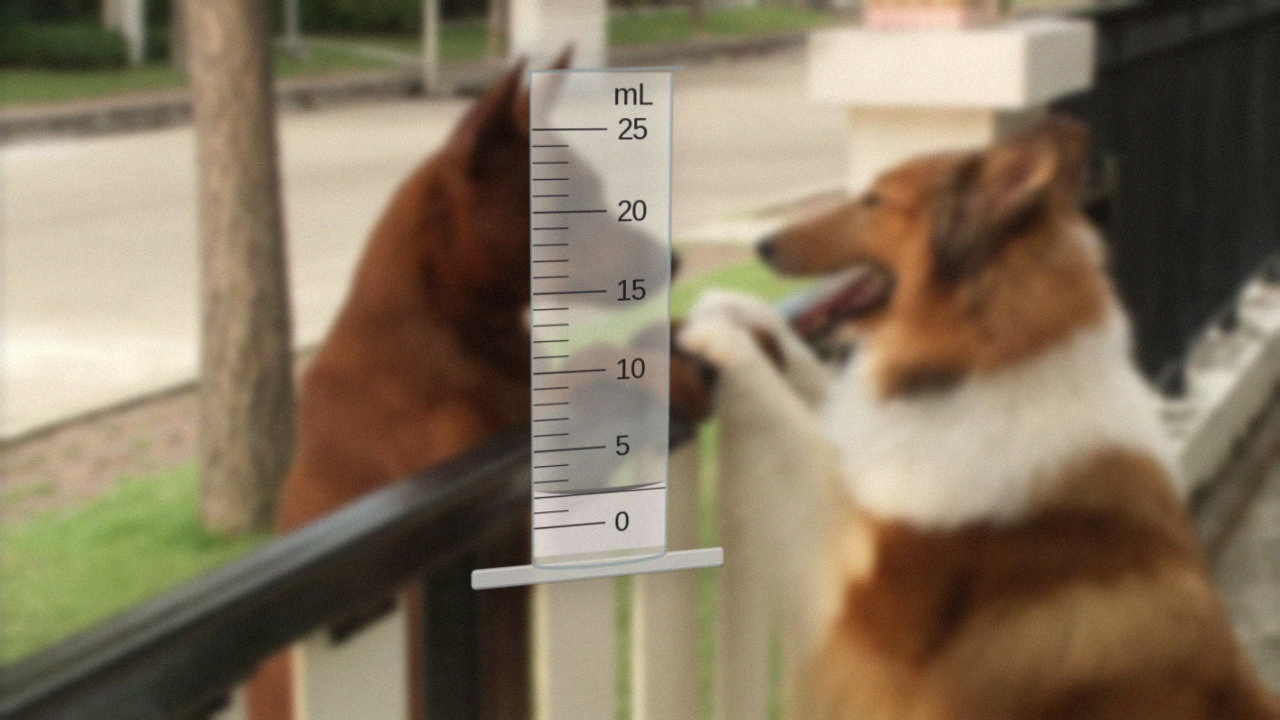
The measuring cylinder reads **2** mL
